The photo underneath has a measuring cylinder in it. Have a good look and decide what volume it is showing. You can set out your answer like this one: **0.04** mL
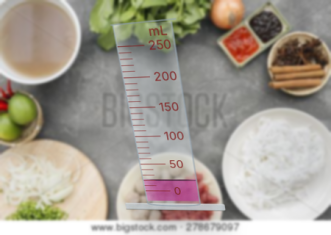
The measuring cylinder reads **20** mL
